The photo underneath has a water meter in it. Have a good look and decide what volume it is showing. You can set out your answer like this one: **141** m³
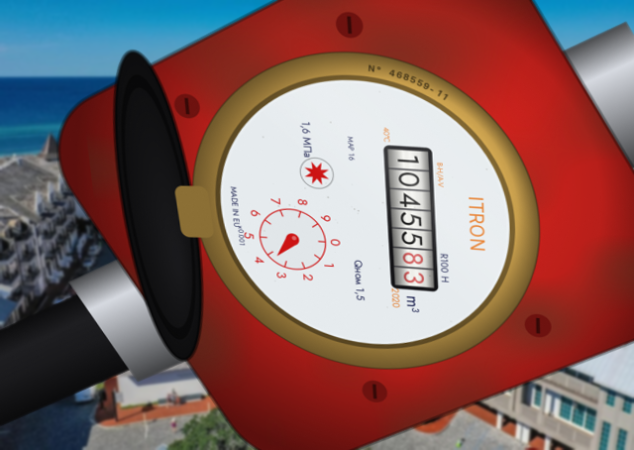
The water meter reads **10455.833** m³
